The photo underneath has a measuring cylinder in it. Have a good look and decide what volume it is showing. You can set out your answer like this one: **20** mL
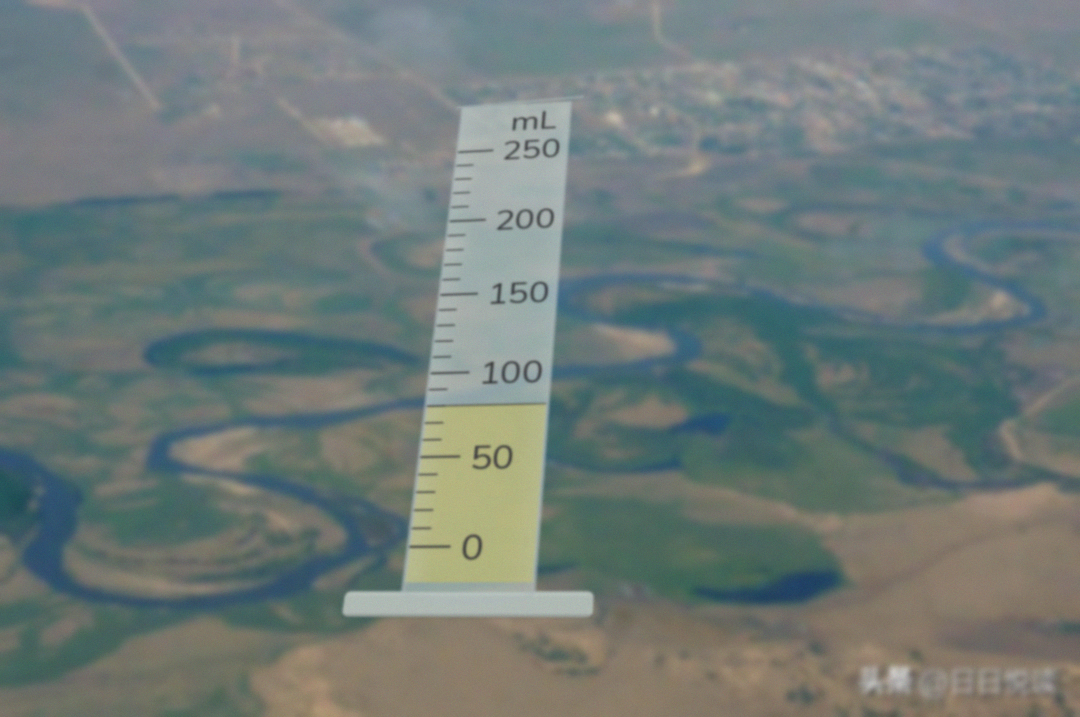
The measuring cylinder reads **80** mL
